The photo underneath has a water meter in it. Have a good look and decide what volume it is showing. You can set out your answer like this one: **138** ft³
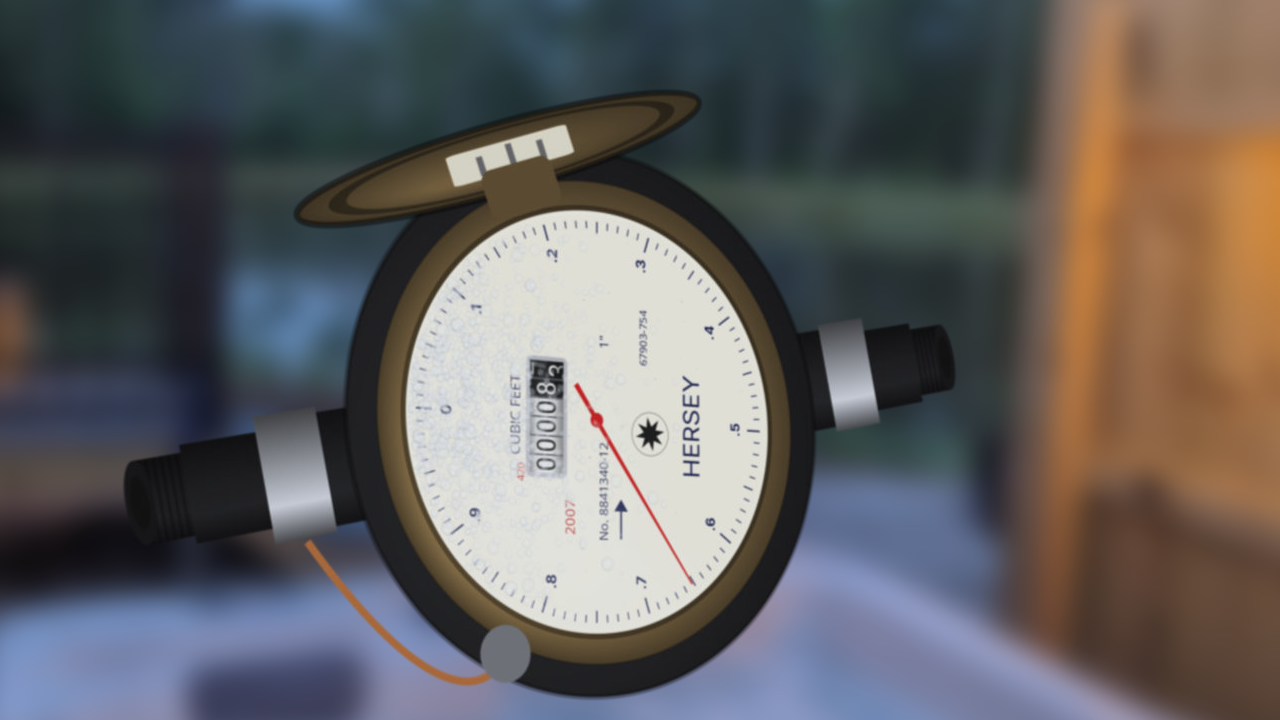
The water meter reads **82.65** ft³
